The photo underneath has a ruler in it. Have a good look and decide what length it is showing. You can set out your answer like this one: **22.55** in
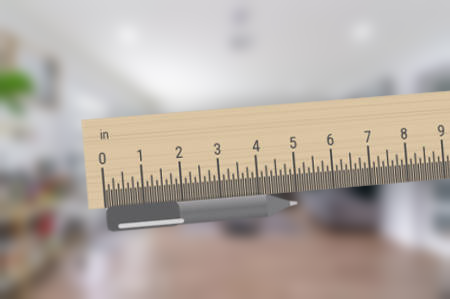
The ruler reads **5** in
